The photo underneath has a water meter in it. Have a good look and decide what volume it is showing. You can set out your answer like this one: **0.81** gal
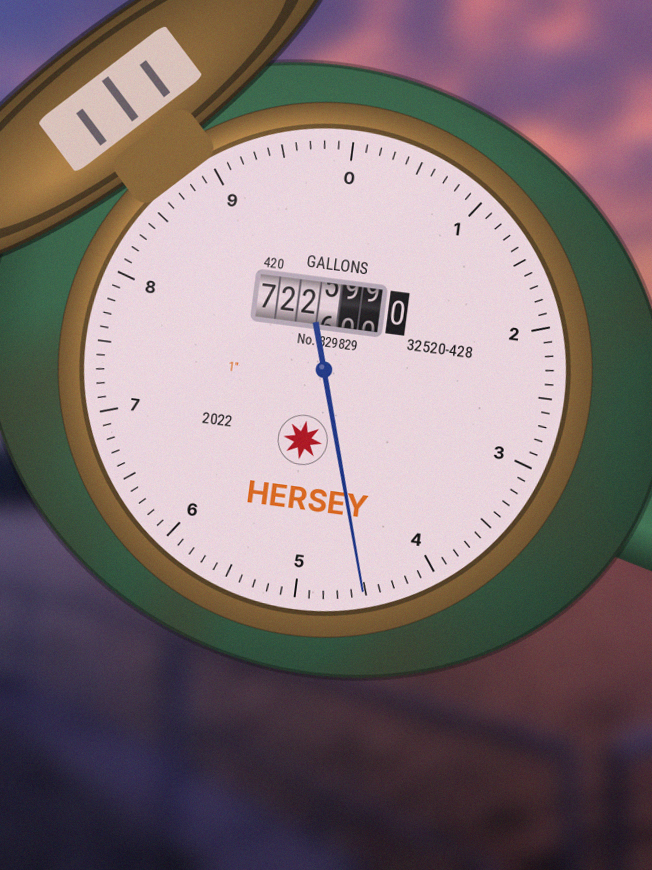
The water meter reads **7225994.5** gal
